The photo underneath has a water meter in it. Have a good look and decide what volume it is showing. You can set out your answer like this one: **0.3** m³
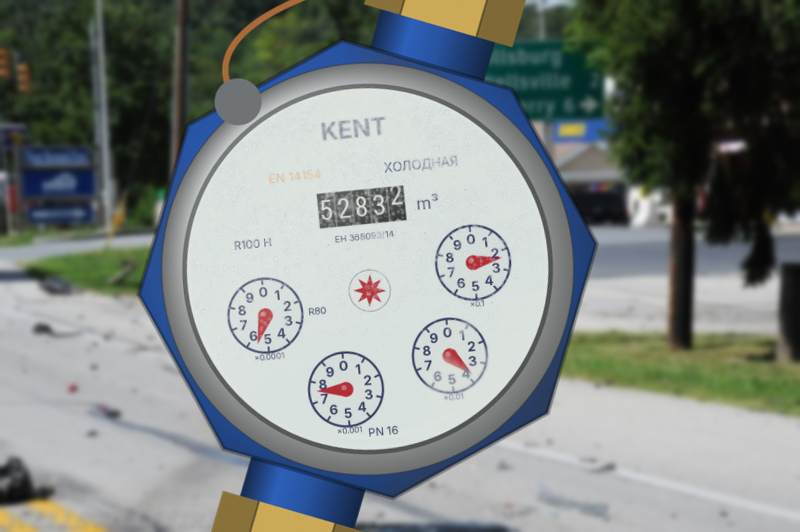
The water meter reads **52832.2375** m³
